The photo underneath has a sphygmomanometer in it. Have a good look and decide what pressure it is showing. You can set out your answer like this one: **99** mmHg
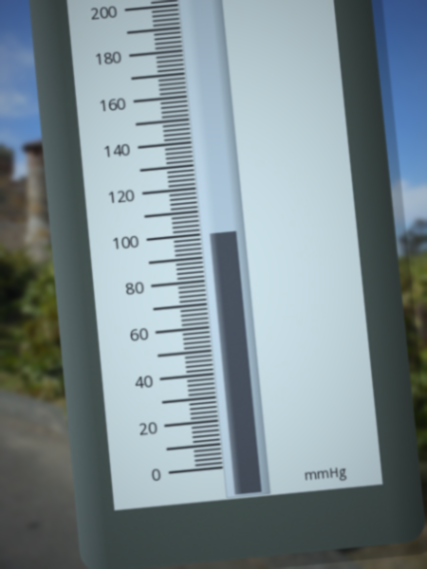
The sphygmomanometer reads **100** mmHg
